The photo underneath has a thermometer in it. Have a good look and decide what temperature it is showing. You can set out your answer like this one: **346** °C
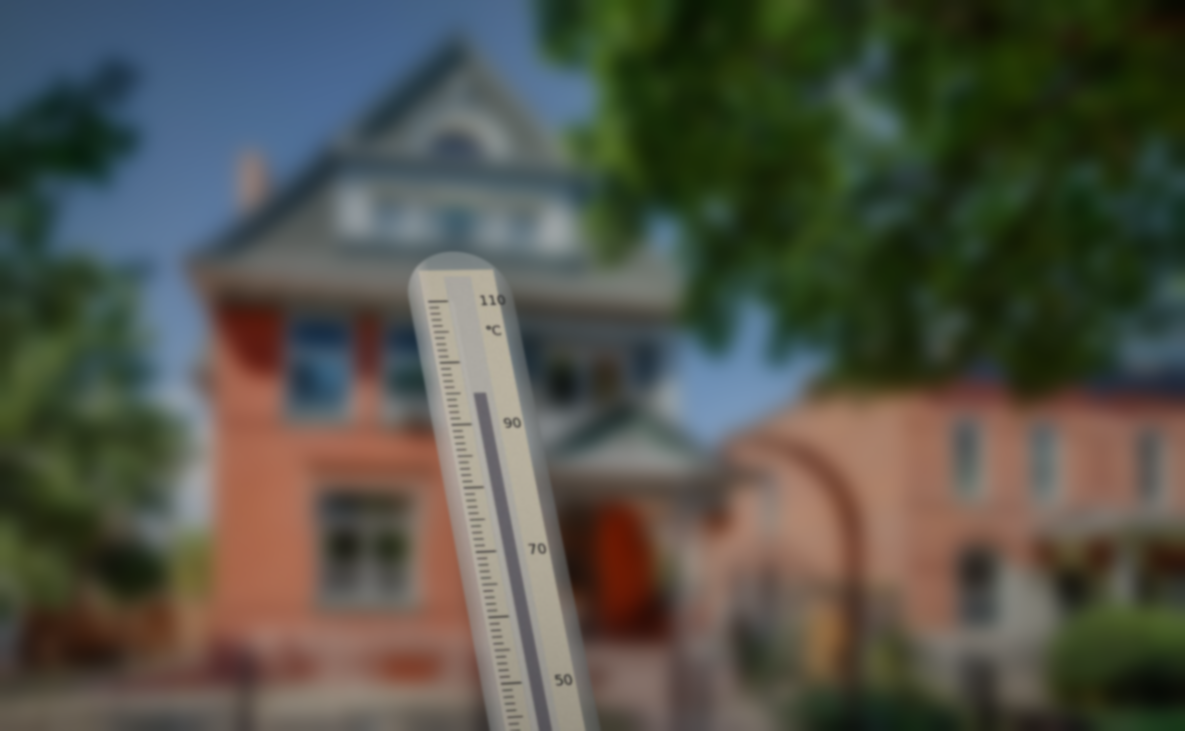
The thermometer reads **95** °C
